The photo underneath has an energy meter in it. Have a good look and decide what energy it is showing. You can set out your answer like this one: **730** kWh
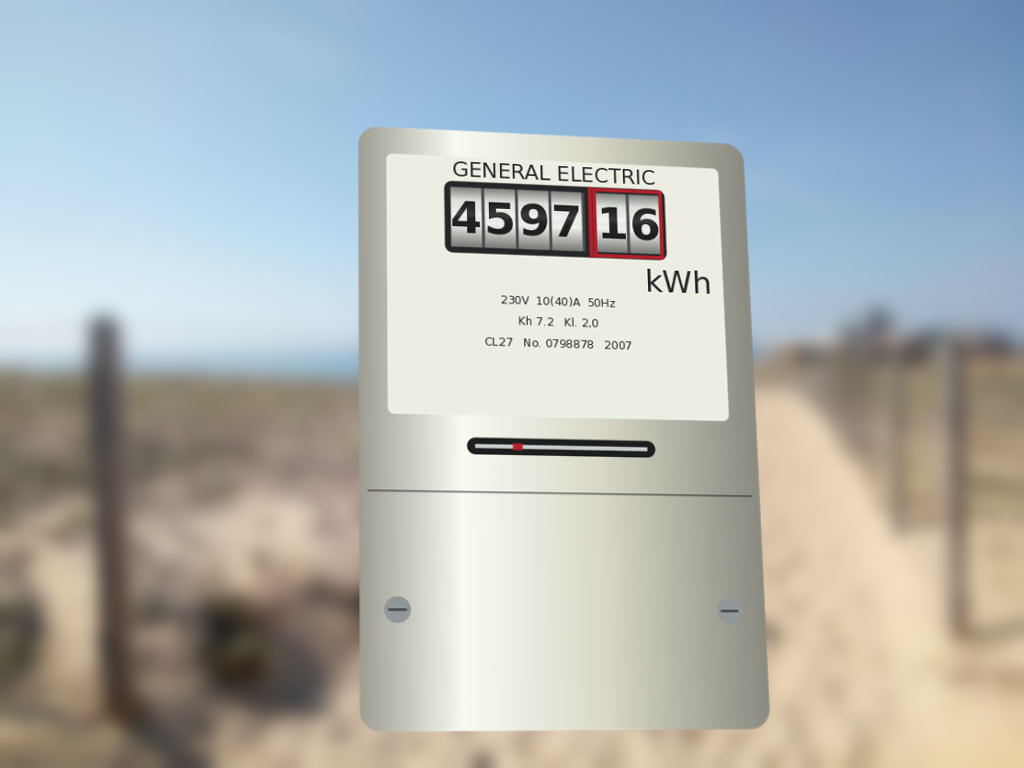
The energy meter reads **4597.16** kWh
